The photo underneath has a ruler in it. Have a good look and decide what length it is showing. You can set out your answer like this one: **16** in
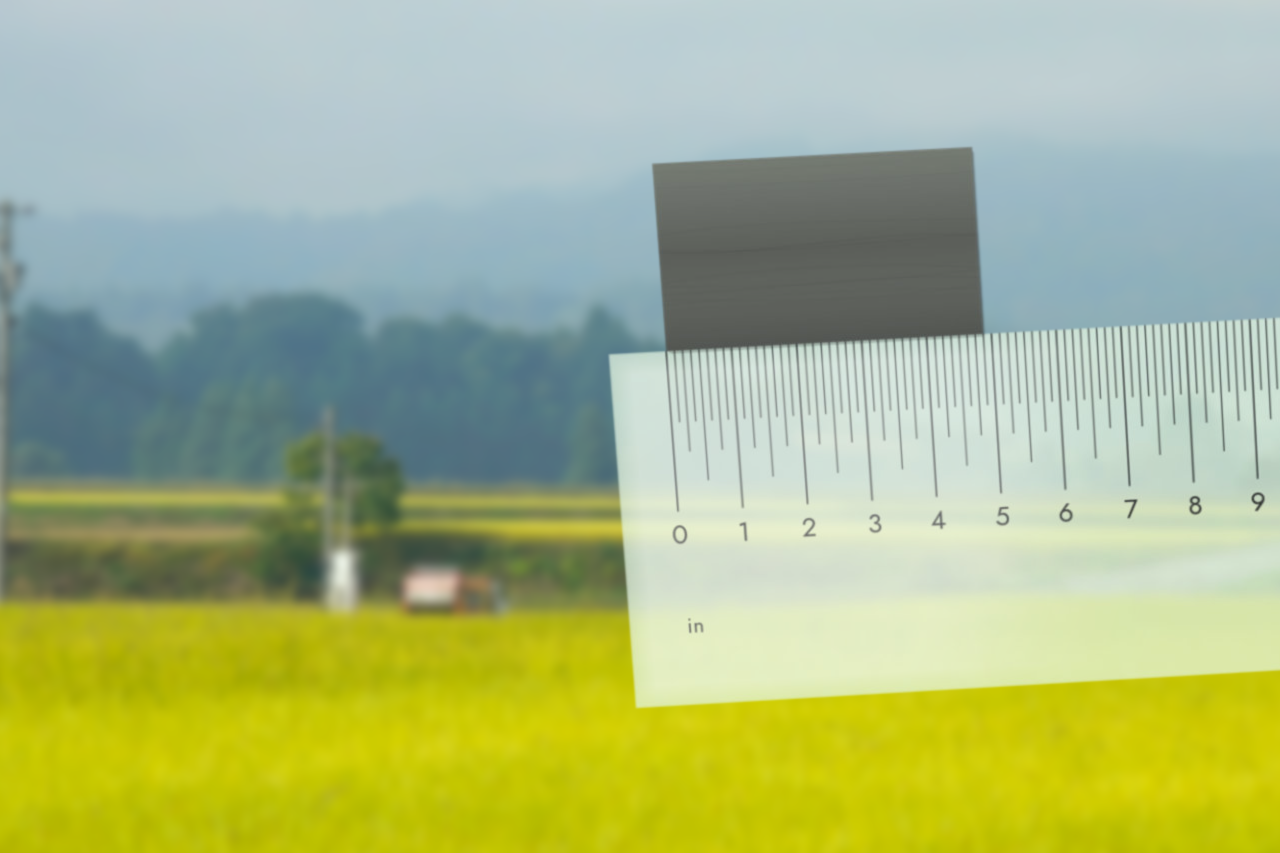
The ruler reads **4.875** in
